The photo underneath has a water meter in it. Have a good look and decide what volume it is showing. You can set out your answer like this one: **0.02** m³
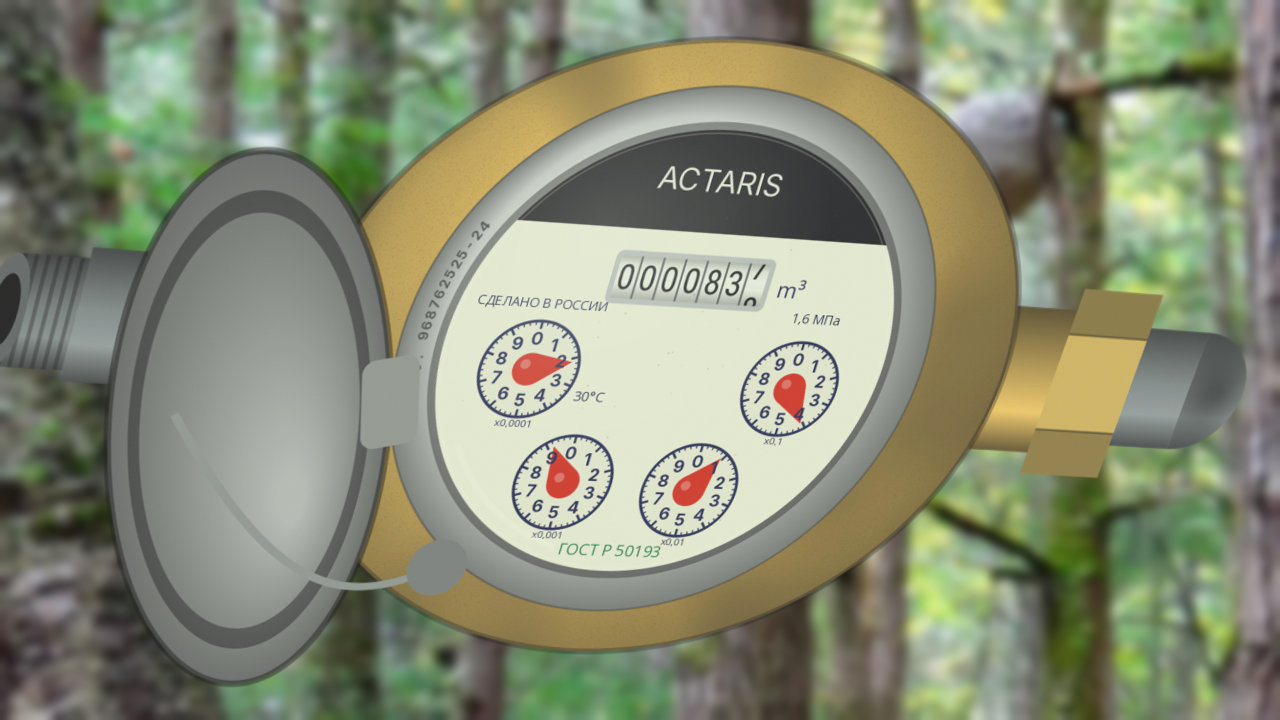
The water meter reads **837.4092** m³
